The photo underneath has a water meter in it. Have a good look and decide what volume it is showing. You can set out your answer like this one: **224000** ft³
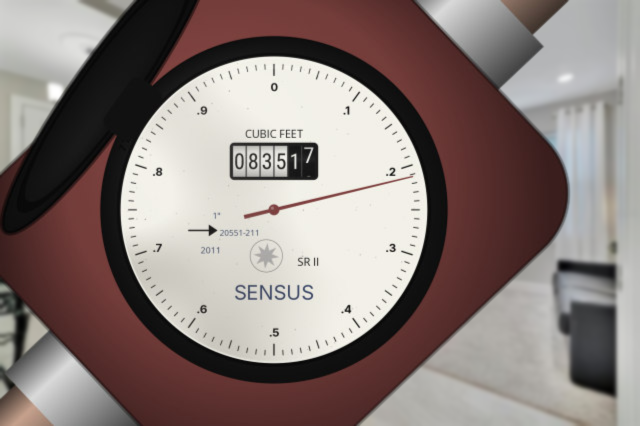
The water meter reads **83517.21** ft³
